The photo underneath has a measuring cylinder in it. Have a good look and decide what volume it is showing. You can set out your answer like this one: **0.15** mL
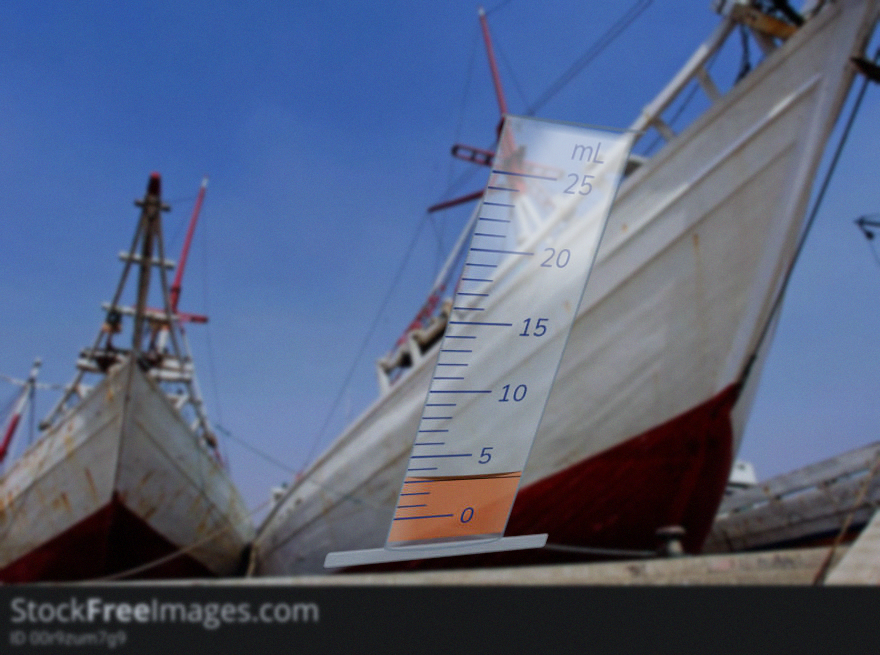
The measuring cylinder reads **3** mL
